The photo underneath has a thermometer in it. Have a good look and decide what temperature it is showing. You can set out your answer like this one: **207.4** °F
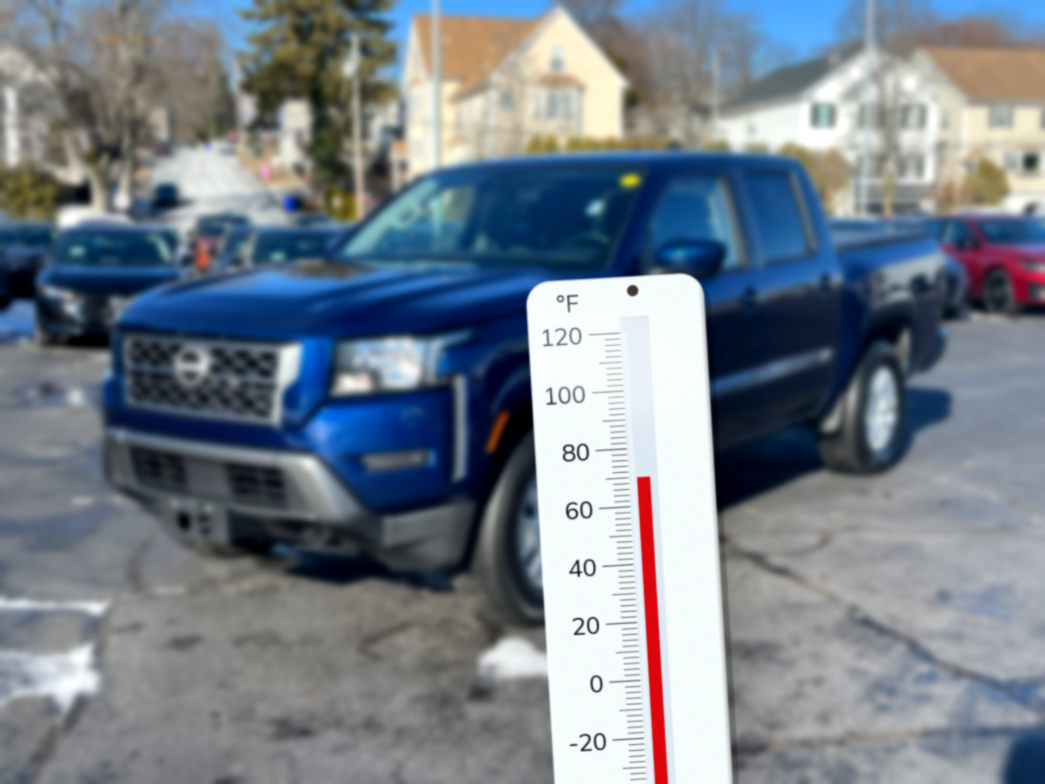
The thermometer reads **70** °F
